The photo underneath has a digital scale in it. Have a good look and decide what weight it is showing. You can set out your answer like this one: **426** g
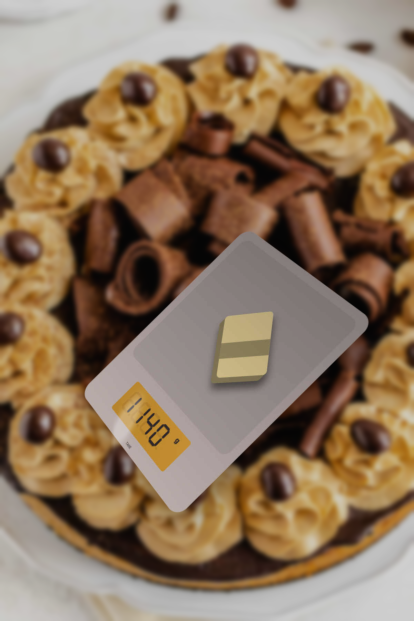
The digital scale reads **1140** g
